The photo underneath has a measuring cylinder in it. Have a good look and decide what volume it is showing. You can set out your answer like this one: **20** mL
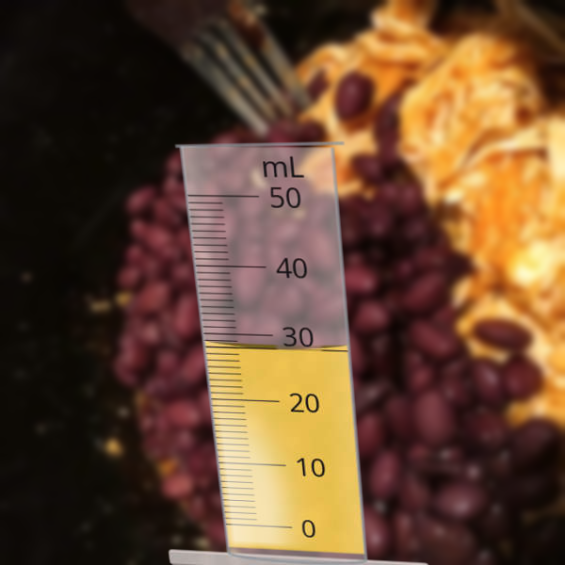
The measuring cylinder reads **28** mL
